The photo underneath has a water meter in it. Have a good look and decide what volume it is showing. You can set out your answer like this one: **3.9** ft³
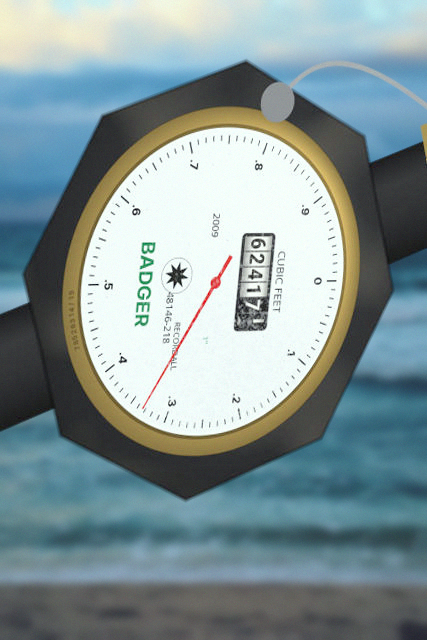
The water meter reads **624171.33** ft³
